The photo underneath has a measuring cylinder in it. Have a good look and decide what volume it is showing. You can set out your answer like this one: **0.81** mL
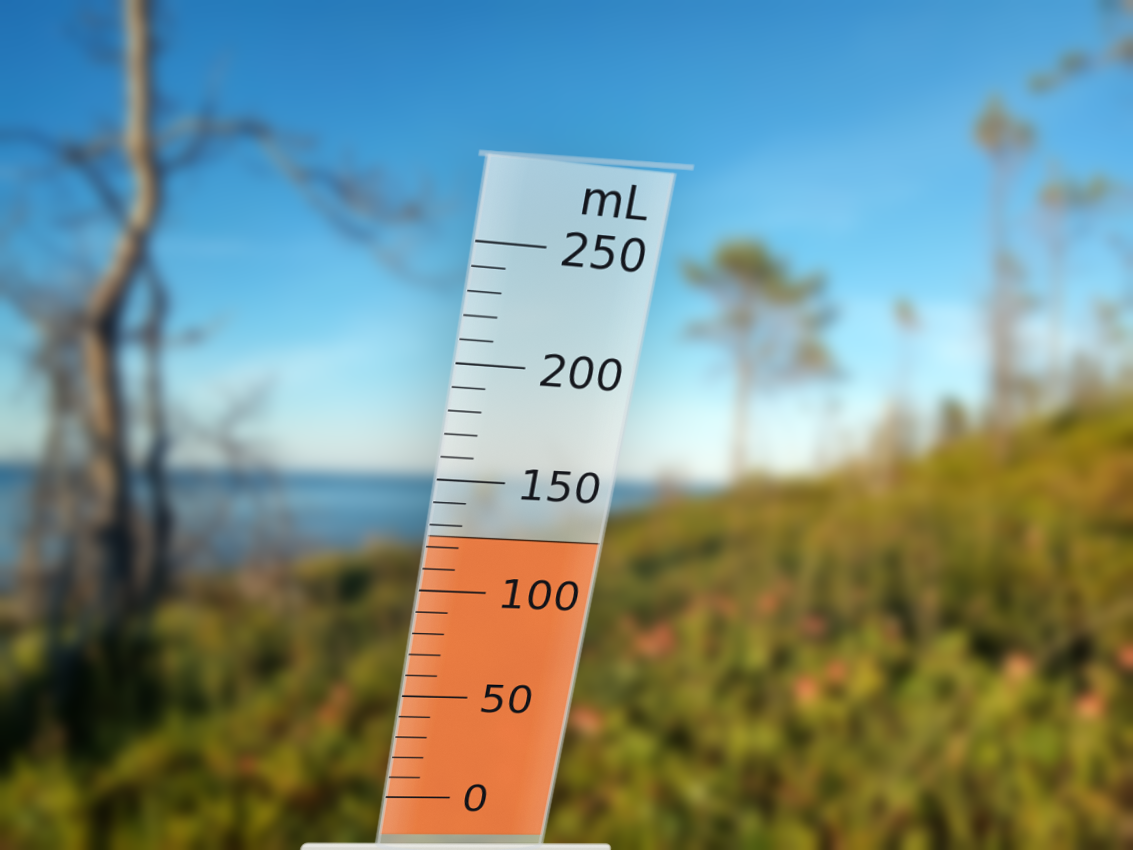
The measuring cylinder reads **125** mL
